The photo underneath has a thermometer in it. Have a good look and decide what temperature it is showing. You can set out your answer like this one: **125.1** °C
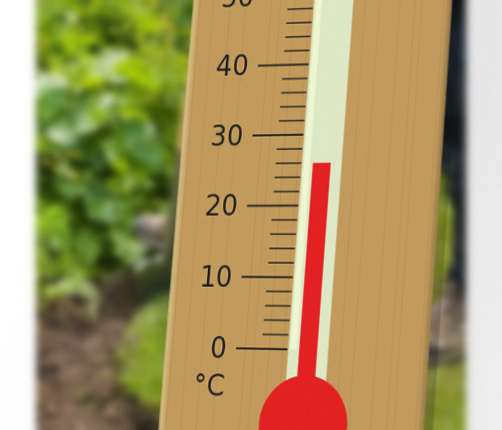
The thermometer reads **26** °C
